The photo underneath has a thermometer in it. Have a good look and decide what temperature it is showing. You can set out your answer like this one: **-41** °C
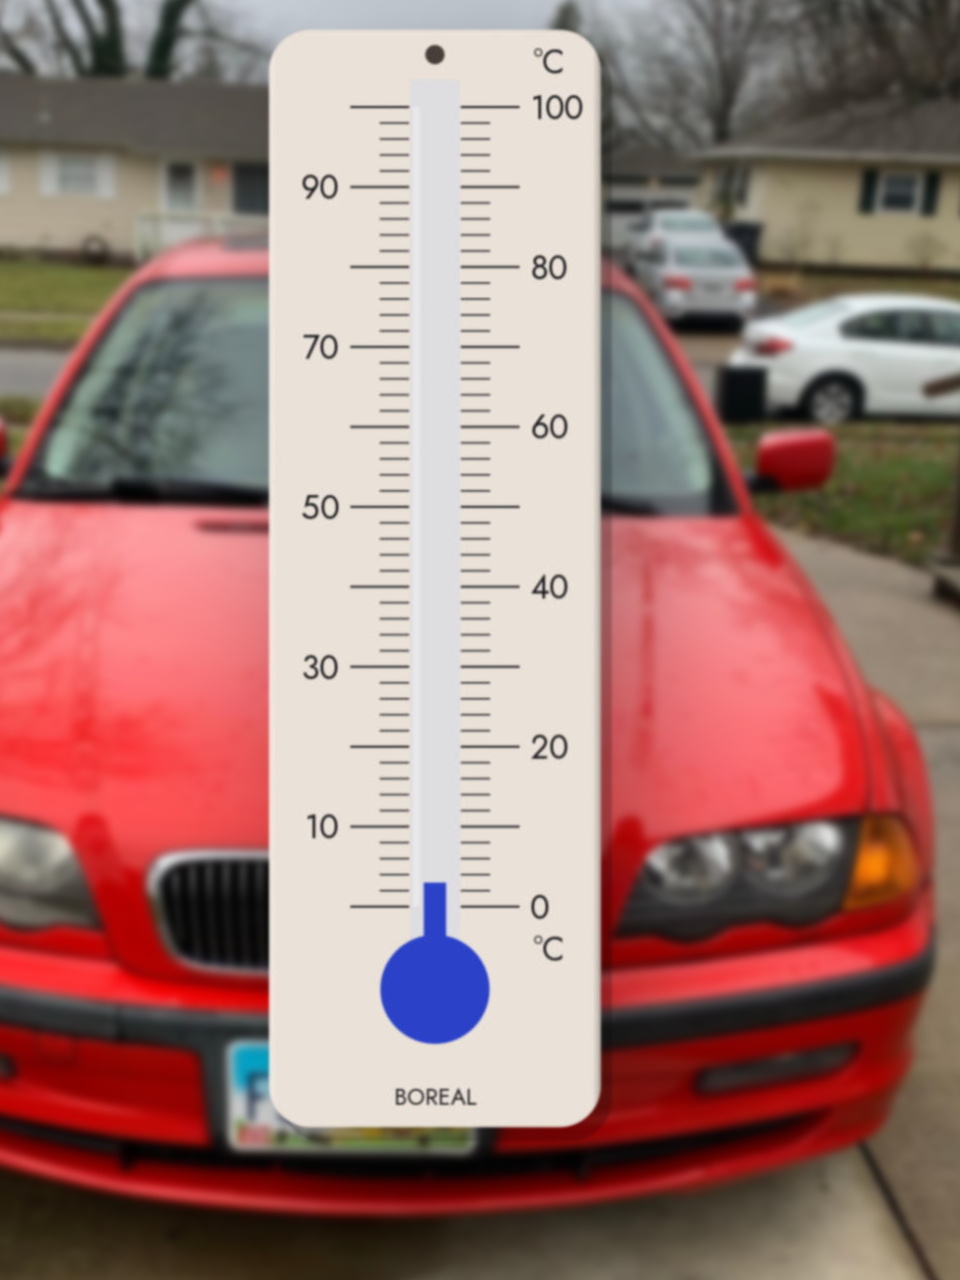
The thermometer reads **3** °C
